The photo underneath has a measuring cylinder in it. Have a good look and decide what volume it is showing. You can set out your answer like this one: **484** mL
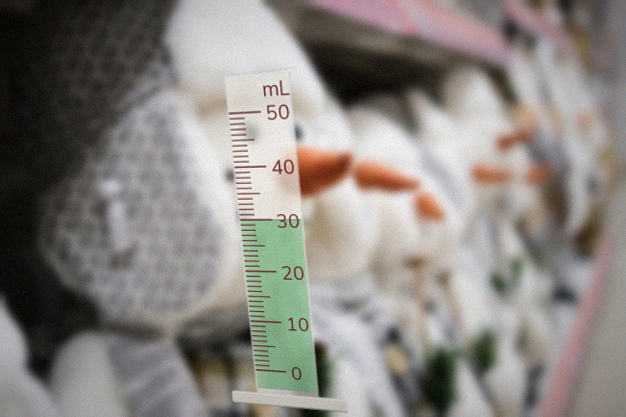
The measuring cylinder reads **30** mL
